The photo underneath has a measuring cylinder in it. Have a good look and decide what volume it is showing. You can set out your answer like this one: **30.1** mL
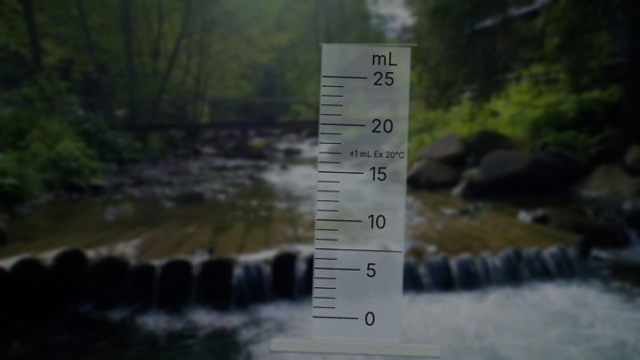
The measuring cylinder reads **7** mL
